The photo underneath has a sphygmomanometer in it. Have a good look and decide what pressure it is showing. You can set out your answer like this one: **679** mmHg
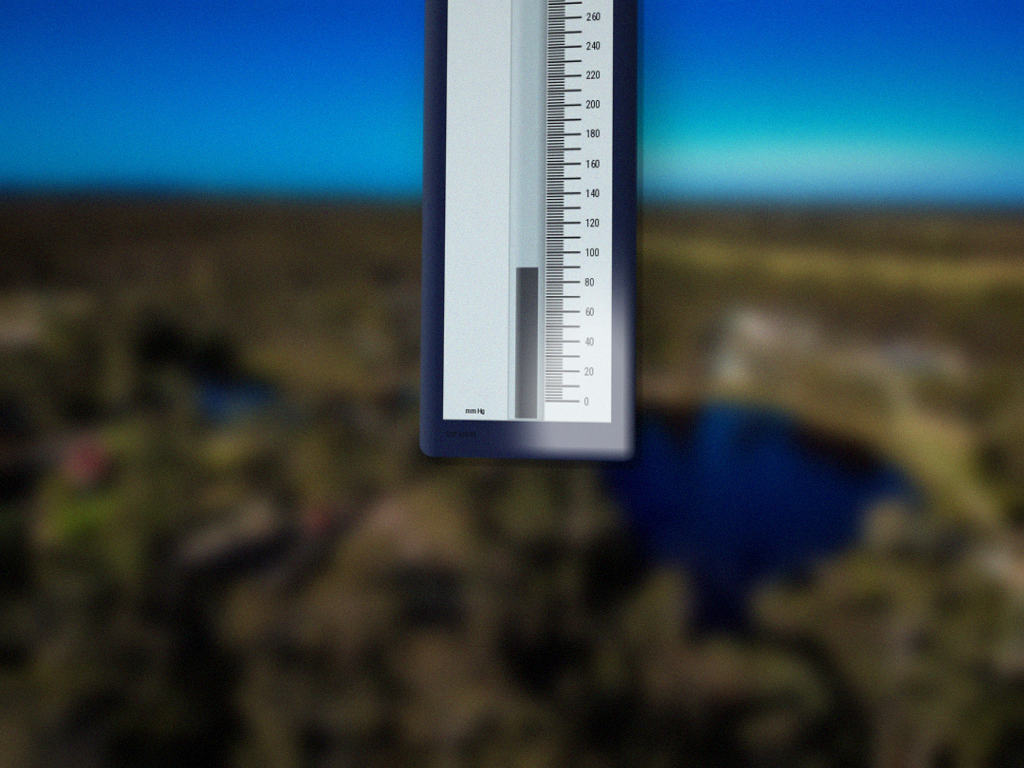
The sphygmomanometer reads **90** mmHg
